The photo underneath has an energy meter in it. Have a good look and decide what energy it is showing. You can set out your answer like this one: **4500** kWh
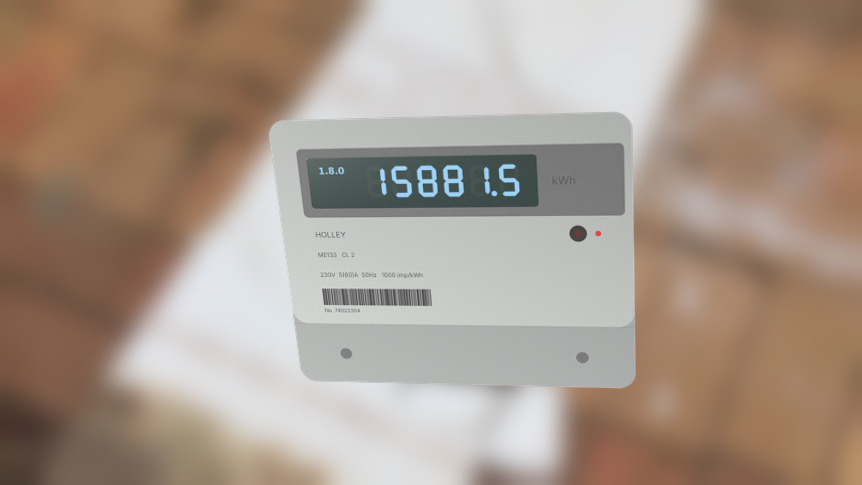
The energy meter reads **15881.5** kWh
